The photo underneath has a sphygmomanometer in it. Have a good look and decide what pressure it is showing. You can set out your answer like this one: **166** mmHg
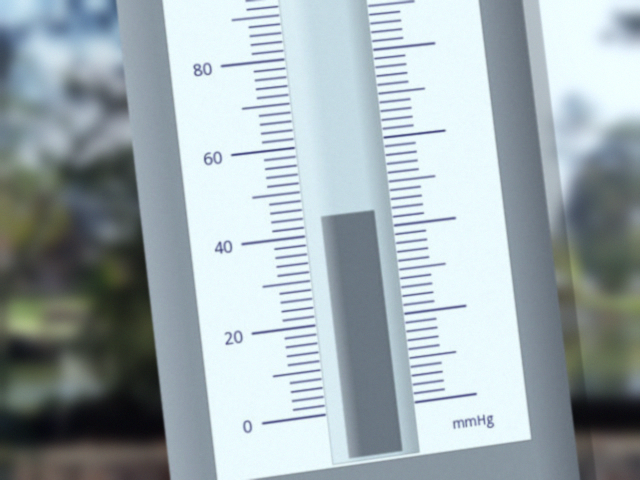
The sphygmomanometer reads **44** mmHg
